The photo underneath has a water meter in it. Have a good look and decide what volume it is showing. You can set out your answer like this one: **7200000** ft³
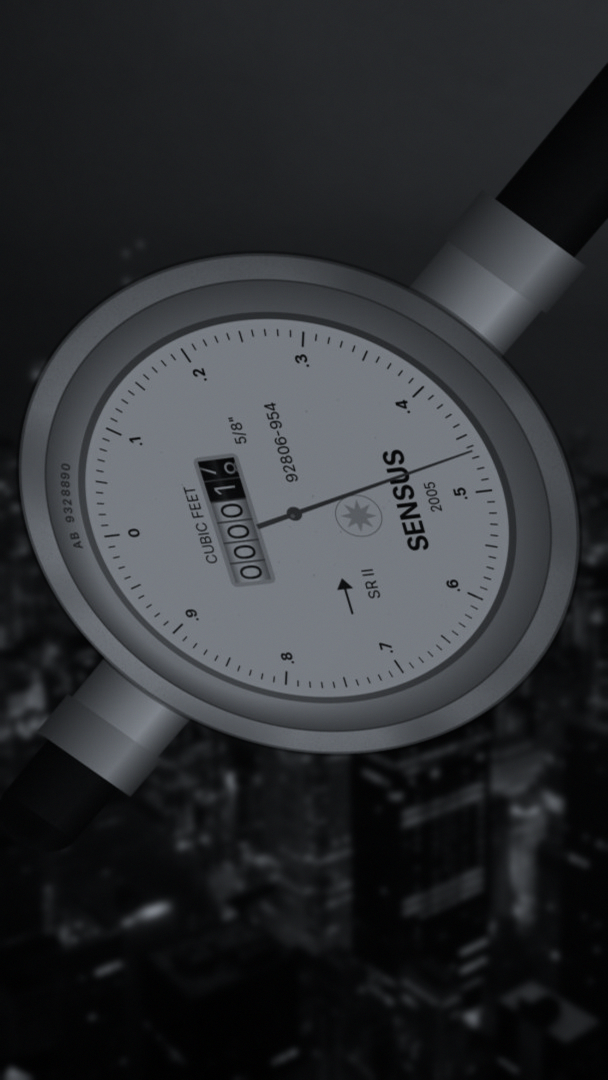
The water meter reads **17.46** ft³
